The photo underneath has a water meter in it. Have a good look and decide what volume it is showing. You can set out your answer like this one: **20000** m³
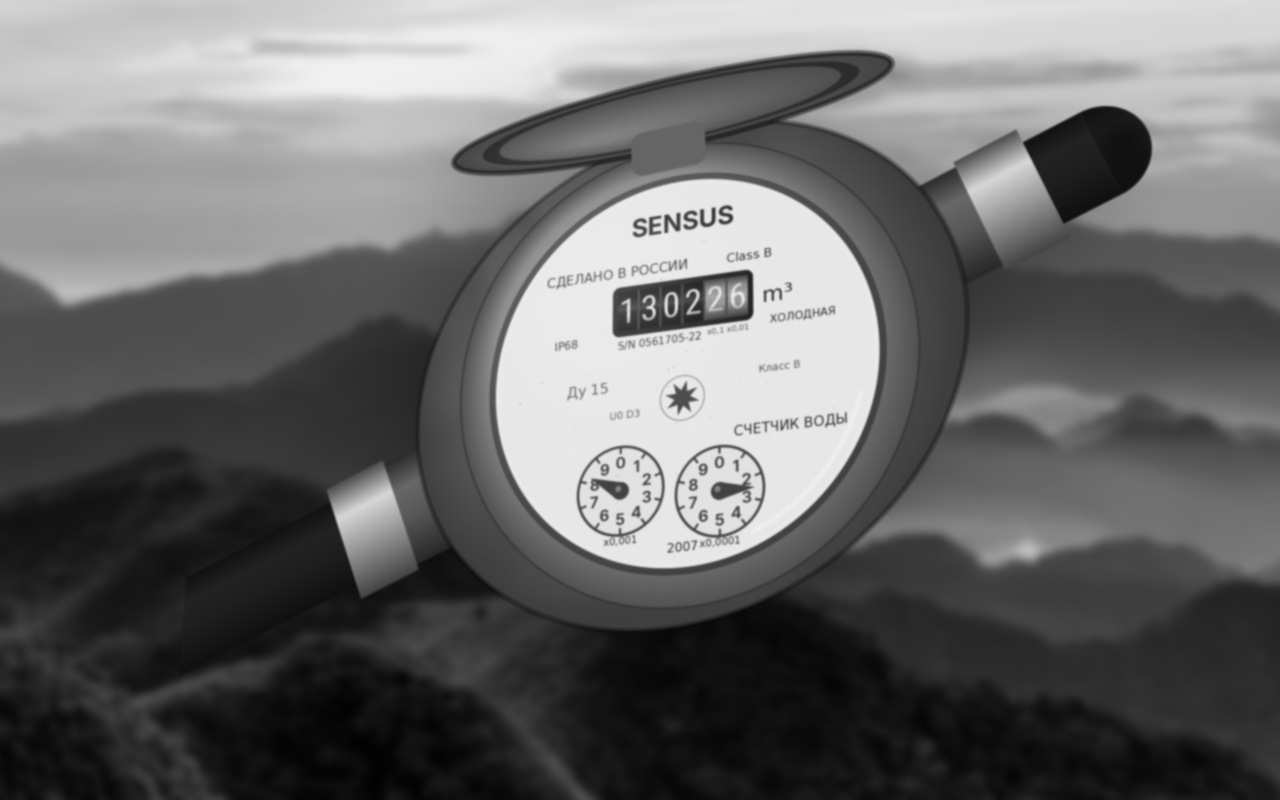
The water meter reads **1302.2682** m³
